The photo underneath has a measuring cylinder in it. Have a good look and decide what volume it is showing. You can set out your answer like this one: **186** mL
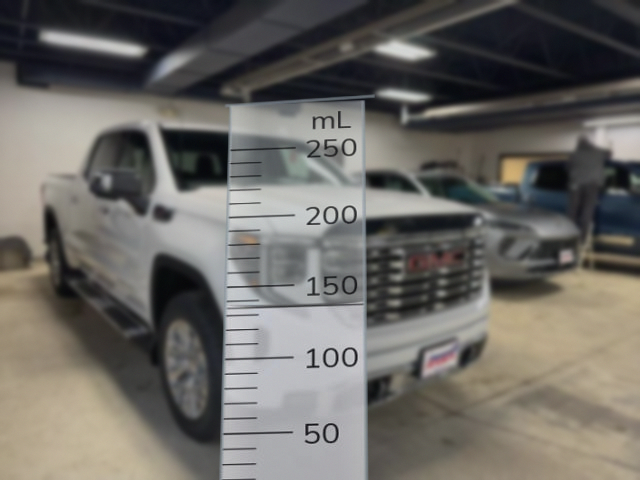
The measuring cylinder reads **135** mL
